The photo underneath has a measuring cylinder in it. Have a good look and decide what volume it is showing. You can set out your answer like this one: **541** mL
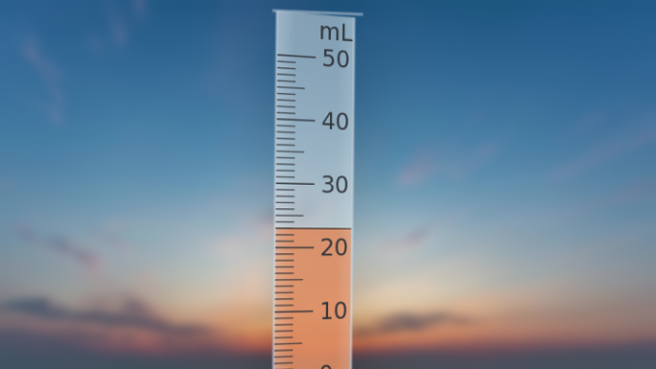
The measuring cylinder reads **23** mL
